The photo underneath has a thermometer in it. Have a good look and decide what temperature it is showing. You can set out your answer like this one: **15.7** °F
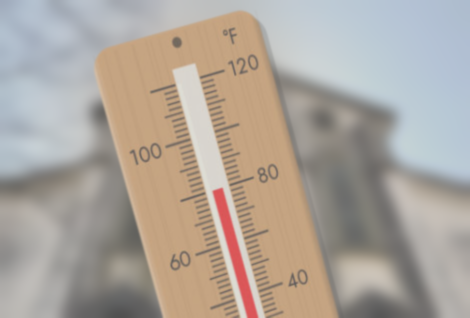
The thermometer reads **80** °F
